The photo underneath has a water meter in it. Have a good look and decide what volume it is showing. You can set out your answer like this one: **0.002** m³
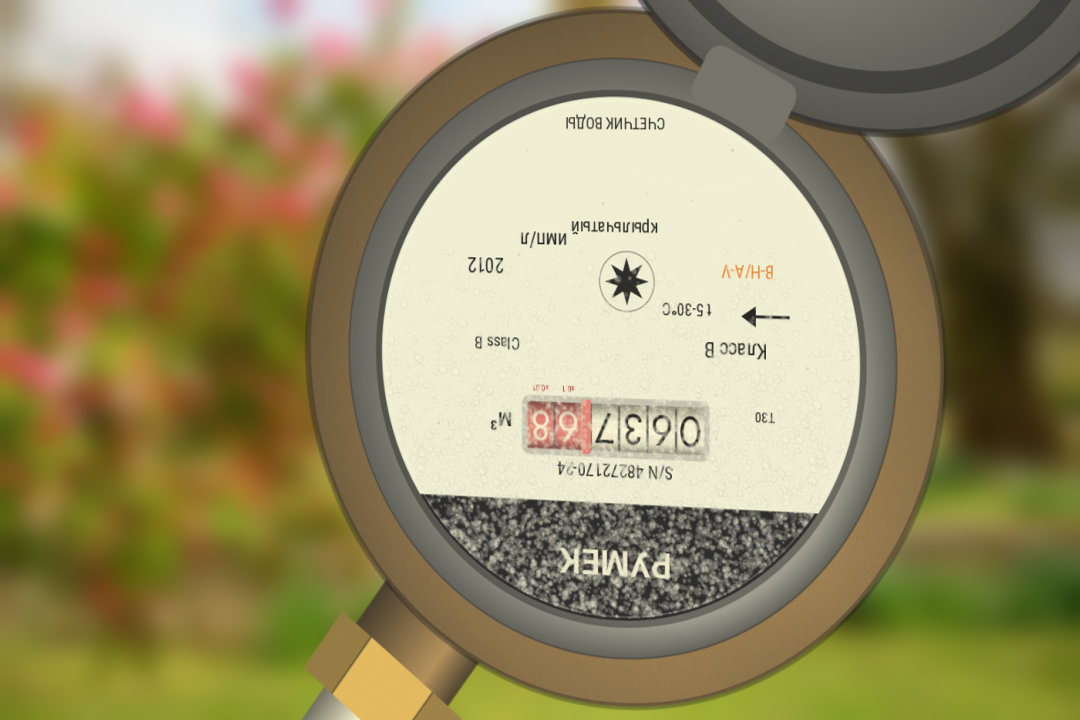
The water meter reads **637.68** m³
